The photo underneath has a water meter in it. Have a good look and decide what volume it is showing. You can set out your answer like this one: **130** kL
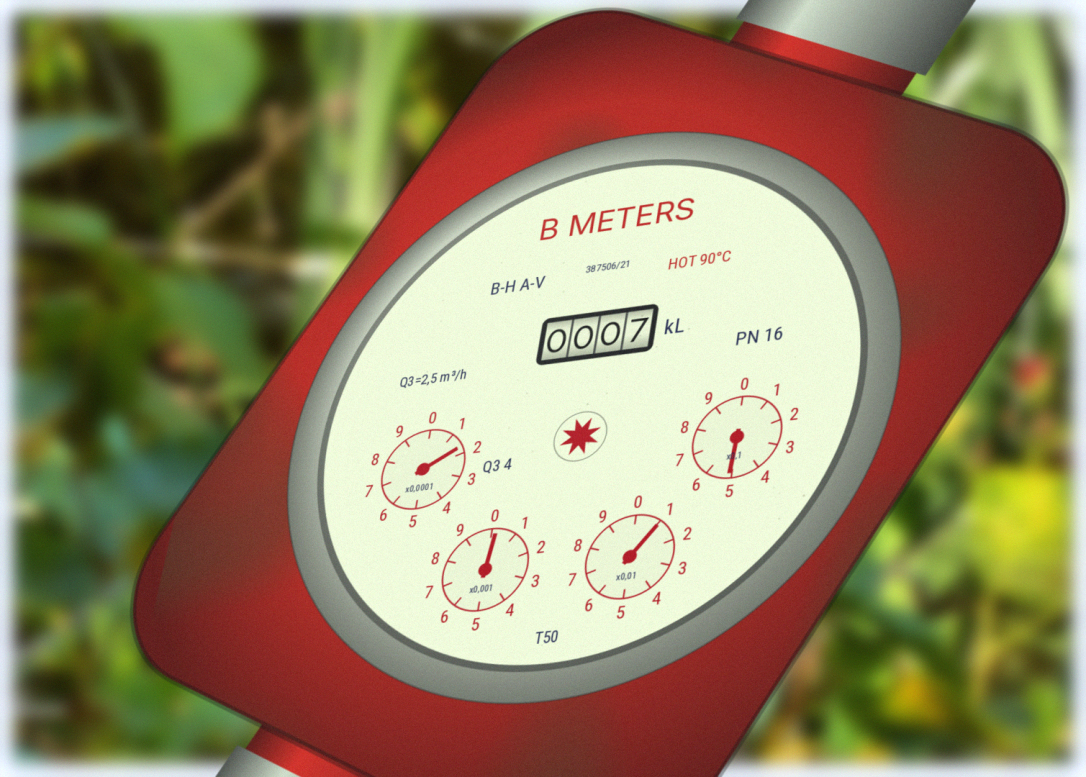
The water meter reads **7.5101** kL
